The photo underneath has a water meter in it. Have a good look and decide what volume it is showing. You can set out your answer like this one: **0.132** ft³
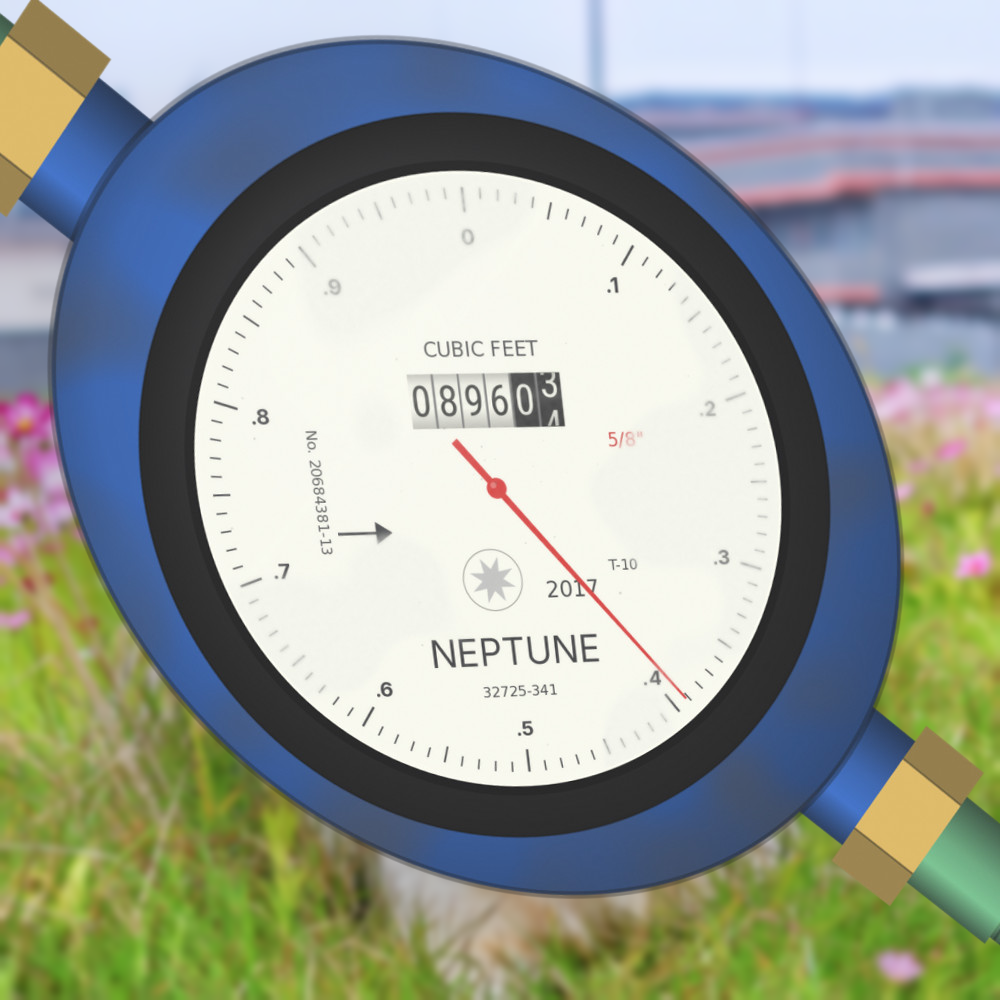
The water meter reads **89603.39** ft³
